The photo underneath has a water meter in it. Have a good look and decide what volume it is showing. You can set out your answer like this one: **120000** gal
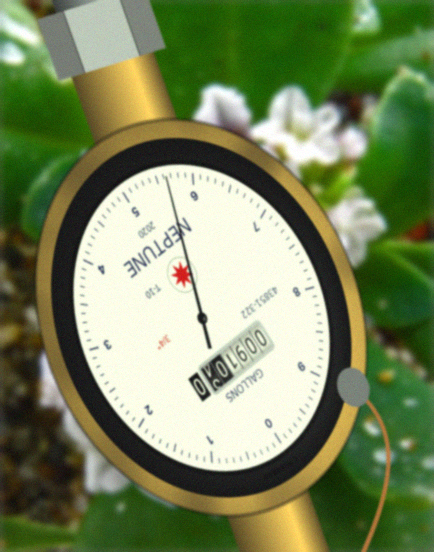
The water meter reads **91035.6** gal
